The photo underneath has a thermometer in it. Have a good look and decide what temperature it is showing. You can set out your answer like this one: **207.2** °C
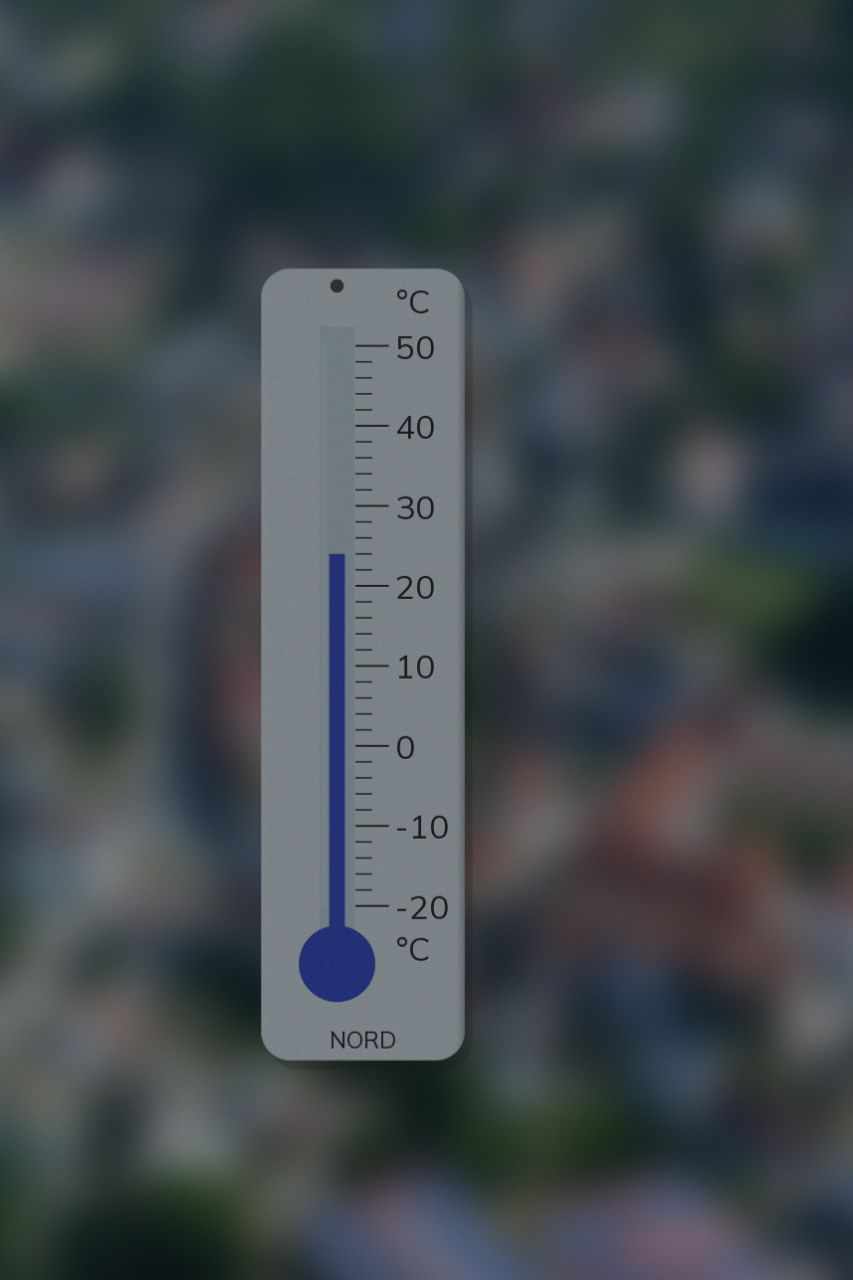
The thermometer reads **24** °C
